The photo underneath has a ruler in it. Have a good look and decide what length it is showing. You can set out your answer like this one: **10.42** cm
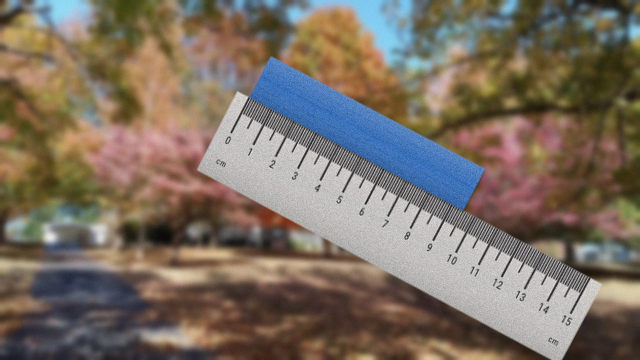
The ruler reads **9.5** cm
